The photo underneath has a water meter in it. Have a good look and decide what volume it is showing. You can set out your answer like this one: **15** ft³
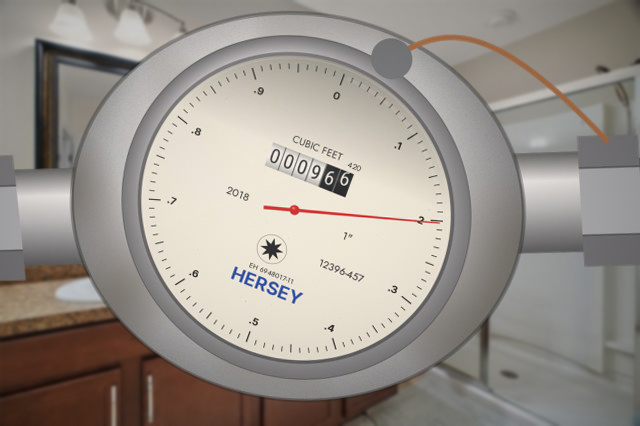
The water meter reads **966.20** ft³
